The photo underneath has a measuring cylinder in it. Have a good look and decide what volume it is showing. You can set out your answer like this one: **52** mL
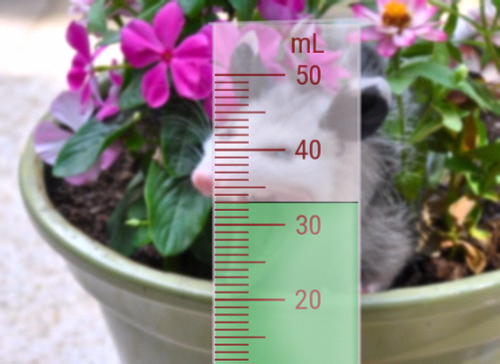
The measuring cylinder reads **33** mL
